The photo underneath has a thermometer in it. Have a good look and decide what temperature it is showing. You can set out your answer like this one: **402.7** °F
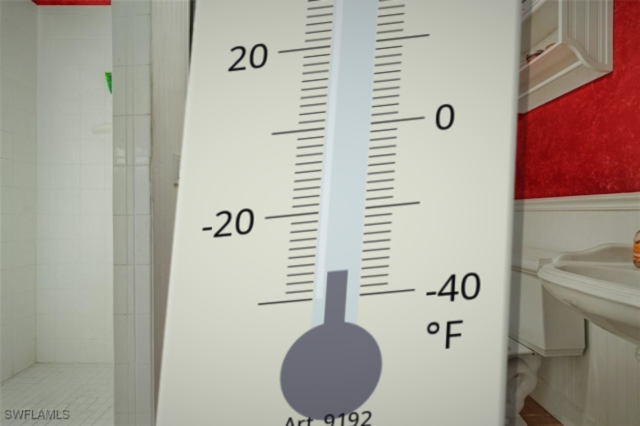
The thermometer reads **-34** °F
